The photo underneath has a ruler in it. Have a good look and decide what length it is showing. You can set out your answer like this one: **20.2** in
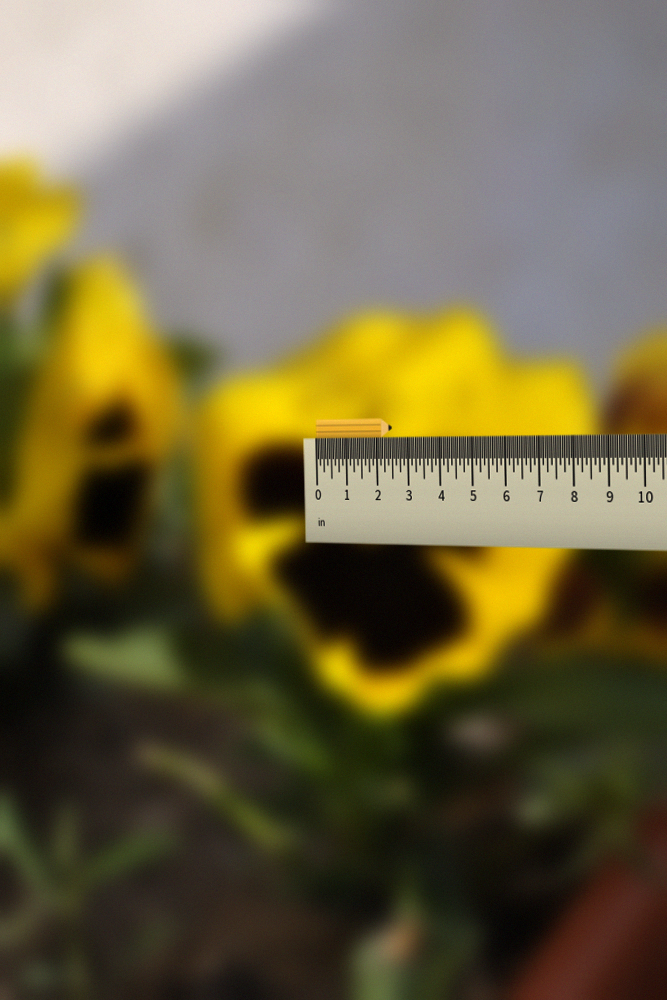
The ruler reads **2.5** in
